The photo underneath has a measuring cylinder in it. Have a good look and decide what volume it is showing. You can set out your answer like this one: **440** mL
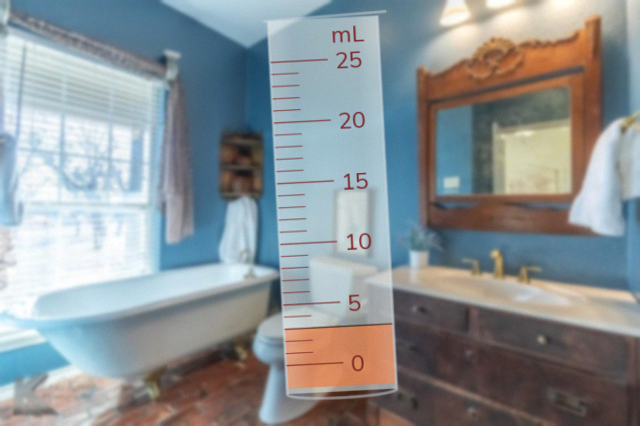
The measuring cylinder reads **3** mL
